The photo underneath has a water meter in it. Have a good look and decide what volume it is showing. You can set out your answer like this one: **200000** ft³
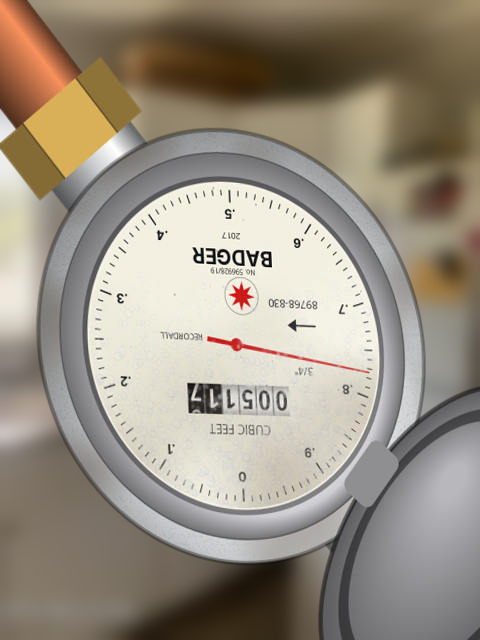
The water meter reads **5116.77** ft³
